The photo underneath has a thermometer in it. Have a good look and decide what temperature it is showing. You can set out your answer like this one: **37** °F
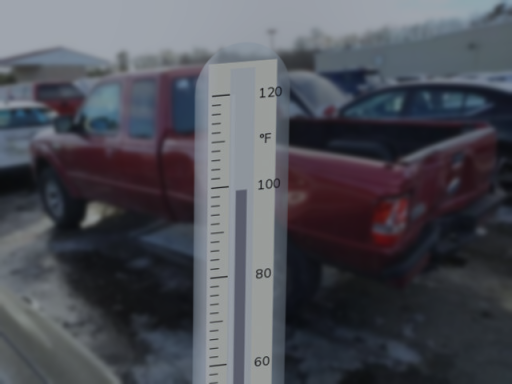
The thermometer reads **99** °F
